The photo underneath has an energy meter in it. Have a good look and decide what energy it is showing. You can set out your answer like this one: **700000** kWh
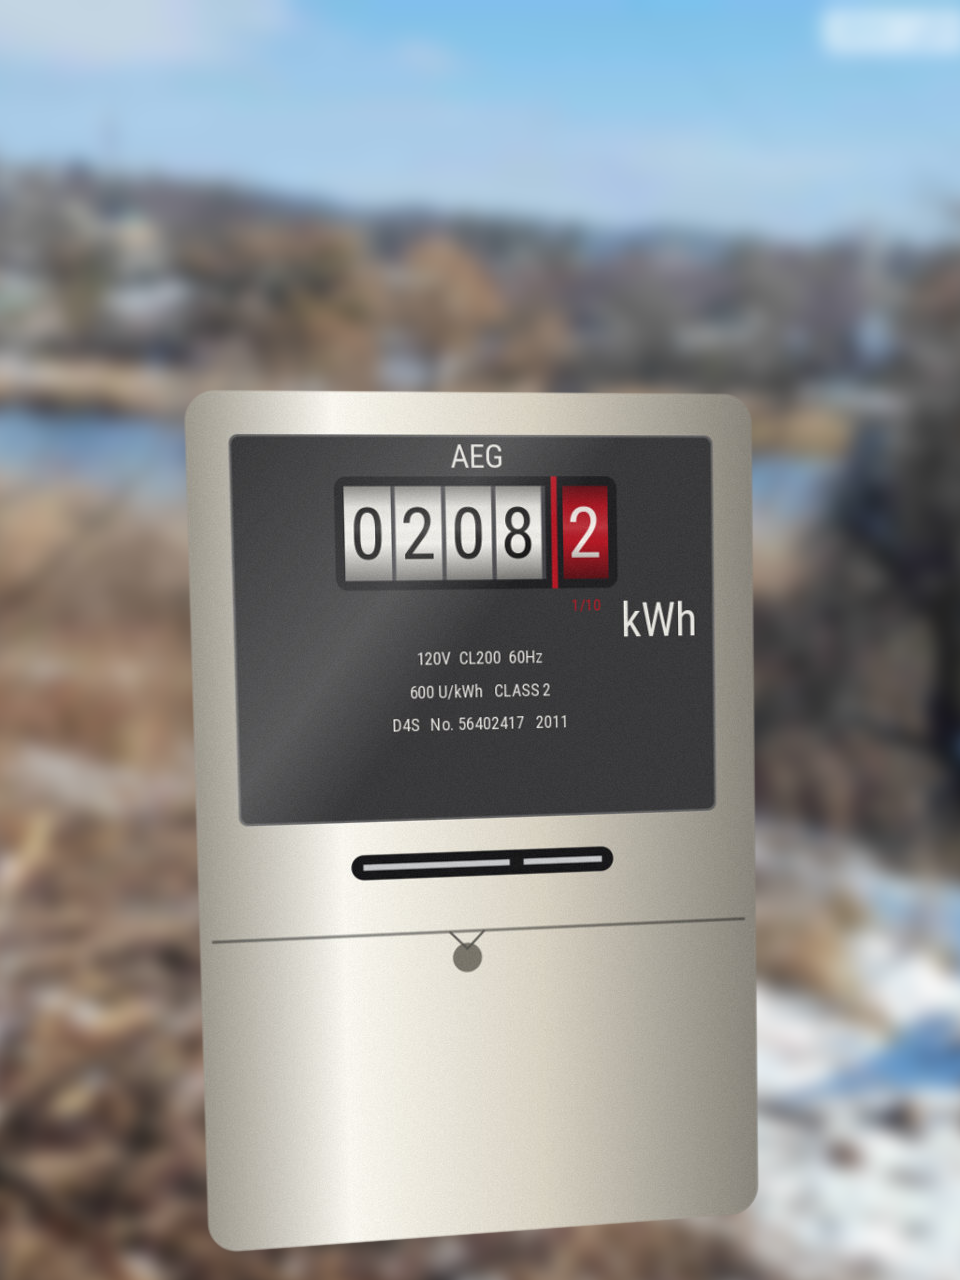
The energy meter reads **208.2** kWh
